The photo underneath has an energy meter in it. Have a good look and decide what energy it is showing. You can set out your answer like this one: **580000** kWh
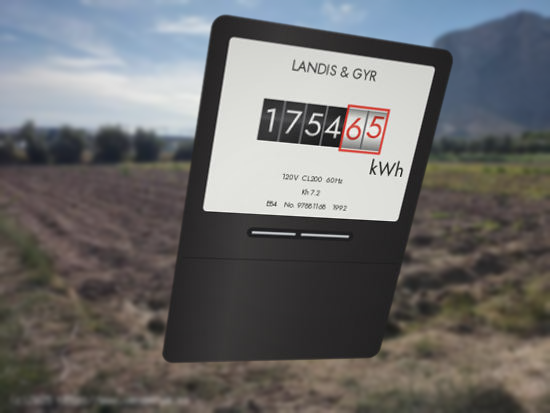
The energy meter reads **1754.65** kWh
